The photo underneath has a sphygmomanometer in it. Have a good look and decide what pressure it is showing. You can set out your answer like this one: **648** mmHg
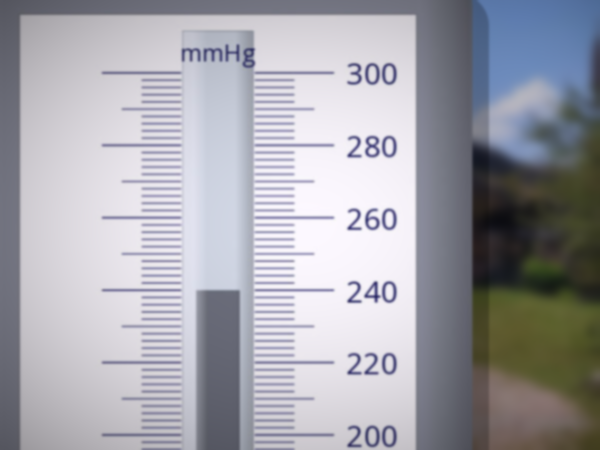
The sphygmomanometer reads **240** mmHg
